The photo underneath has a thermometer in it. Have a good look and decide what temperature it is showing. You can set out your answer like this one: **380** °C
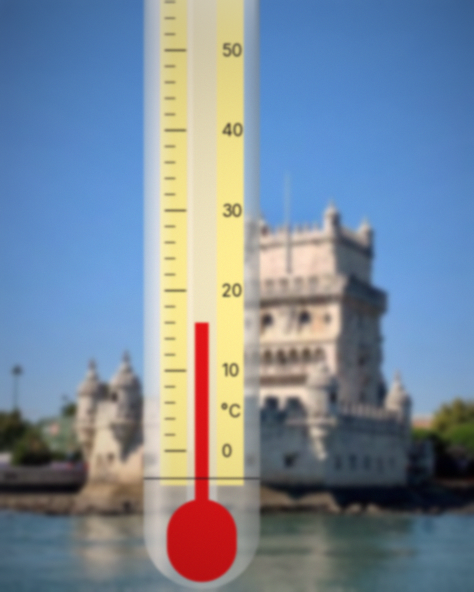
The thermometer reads **16** °C
